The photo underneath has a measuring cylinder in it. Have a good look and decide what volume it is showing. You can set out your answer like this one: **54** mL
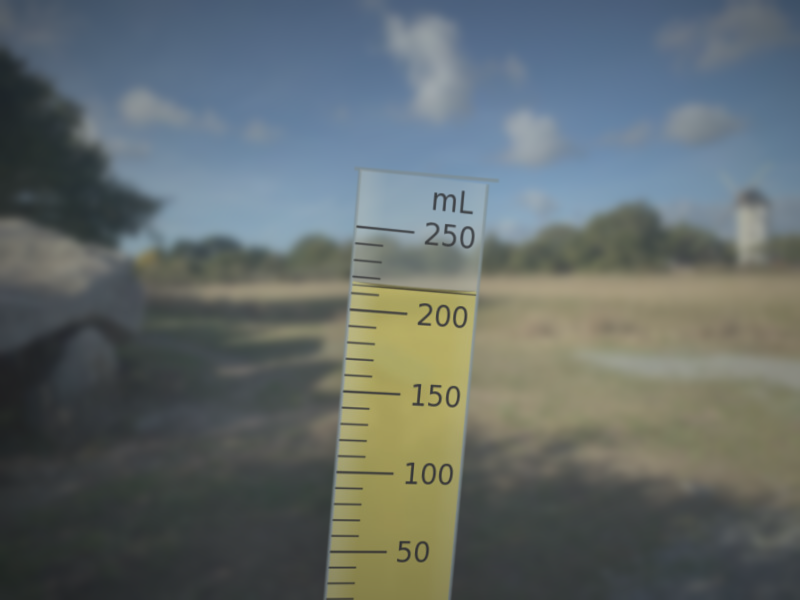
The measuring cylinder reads **215** mL
